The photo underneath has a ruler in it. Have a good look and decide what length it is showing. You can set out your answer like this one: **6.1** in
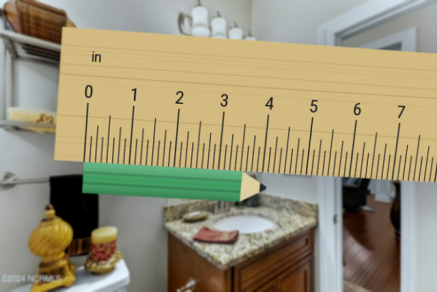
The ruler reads **4.125** in
